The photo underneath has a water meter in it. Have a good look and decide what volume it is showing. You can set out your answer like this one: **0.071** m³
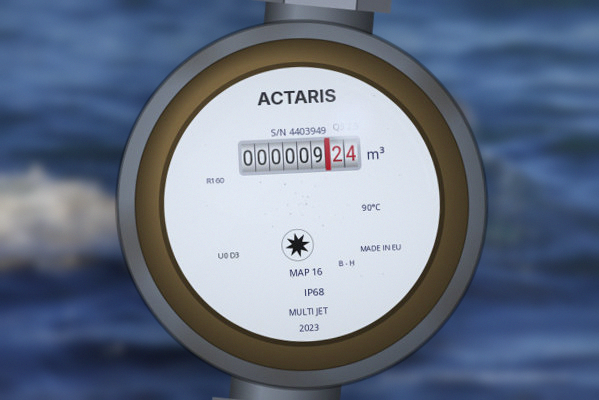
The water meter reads **9.24** m³
